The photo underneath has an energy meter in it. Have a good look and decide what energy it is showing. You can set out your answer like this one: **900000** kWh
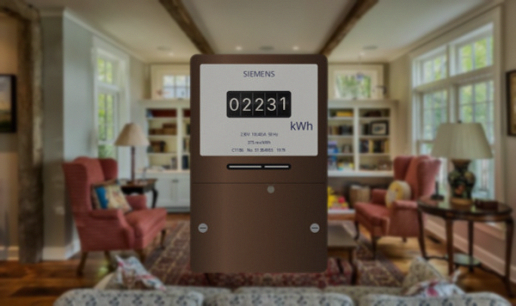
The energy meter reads **2231** kWh
